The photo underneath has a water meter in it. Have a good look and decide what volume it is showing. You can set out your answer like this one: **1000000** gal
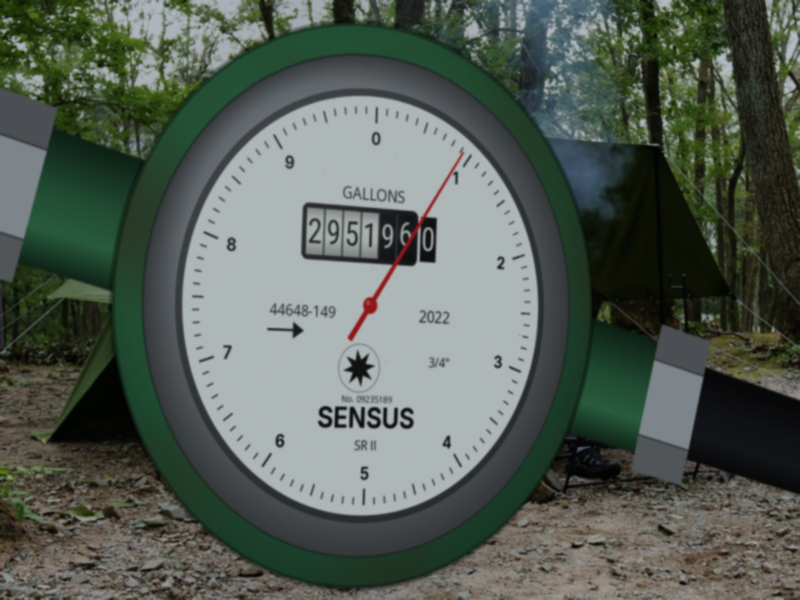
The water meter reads **2951960.9** gal
